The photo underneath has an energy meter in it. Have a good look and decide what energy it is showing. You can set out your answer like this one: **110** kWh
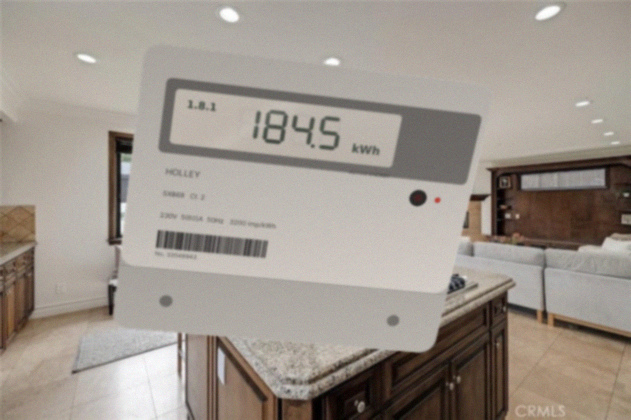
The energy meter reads **184.5** kWh
